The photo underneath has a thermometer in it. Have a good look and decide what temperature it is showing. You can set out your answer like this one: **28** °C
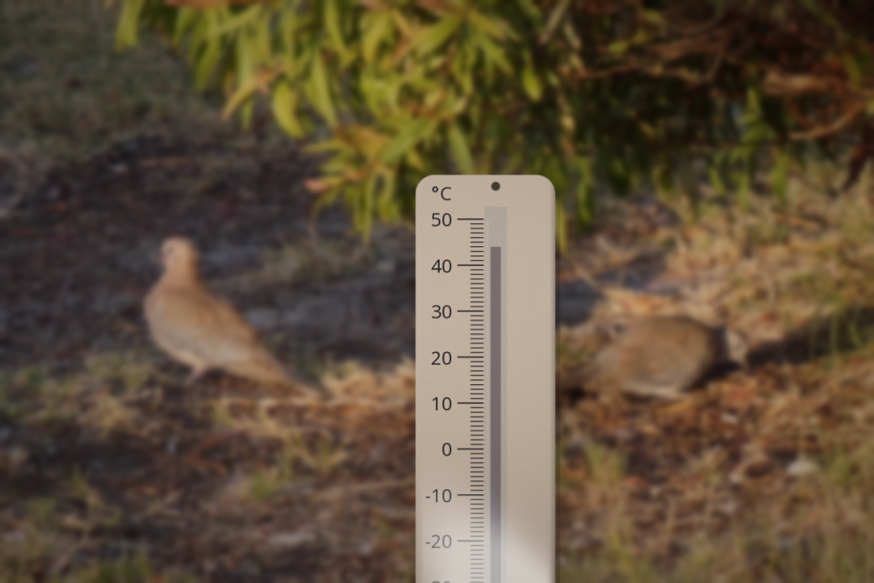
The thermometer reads **44** °C
